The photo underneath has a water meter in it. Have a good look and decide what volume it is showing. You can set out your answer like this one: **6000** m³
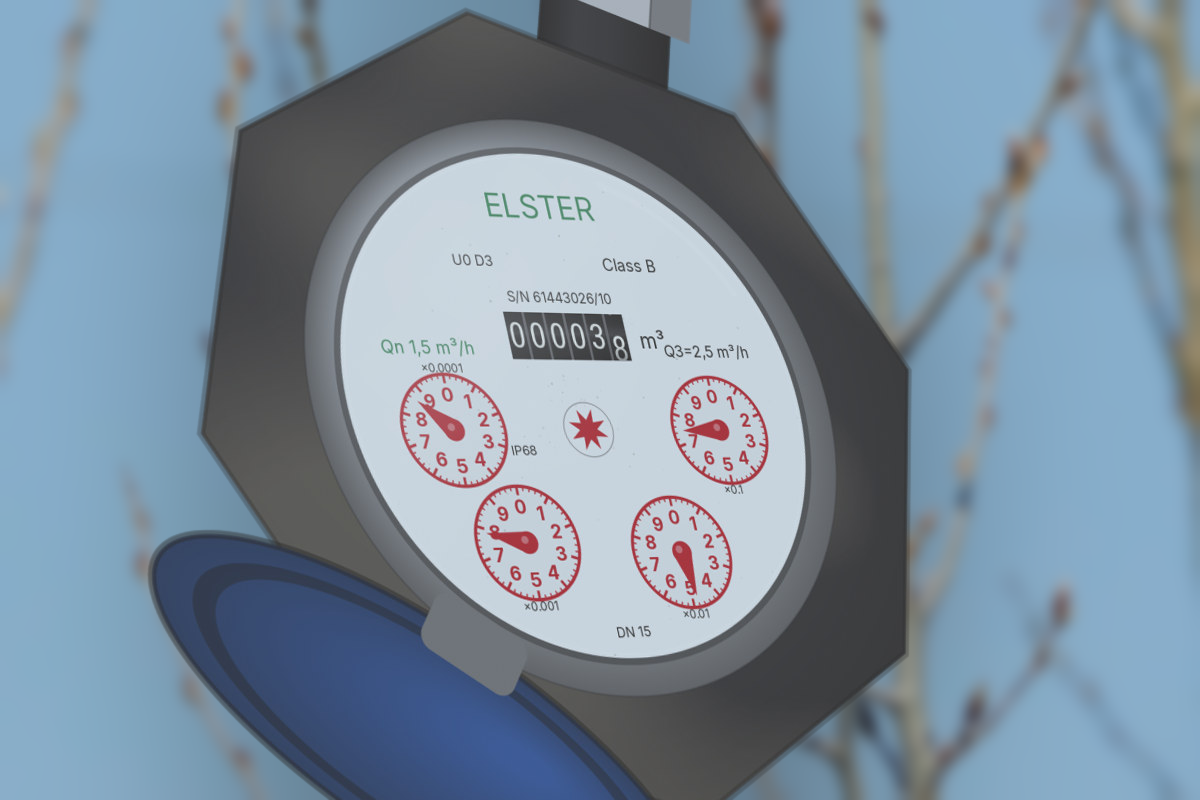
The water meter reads **37.7478** m³
